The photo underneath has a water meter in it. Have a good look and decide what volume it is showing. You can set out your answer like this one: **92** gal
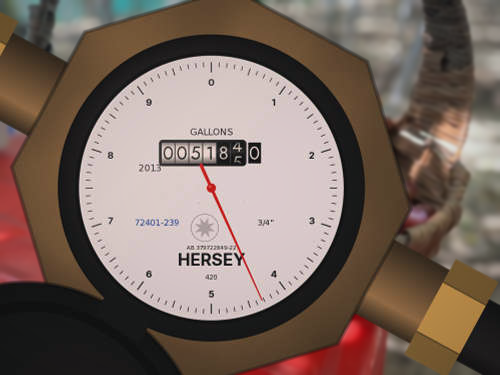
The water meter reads **51844.3** gal
